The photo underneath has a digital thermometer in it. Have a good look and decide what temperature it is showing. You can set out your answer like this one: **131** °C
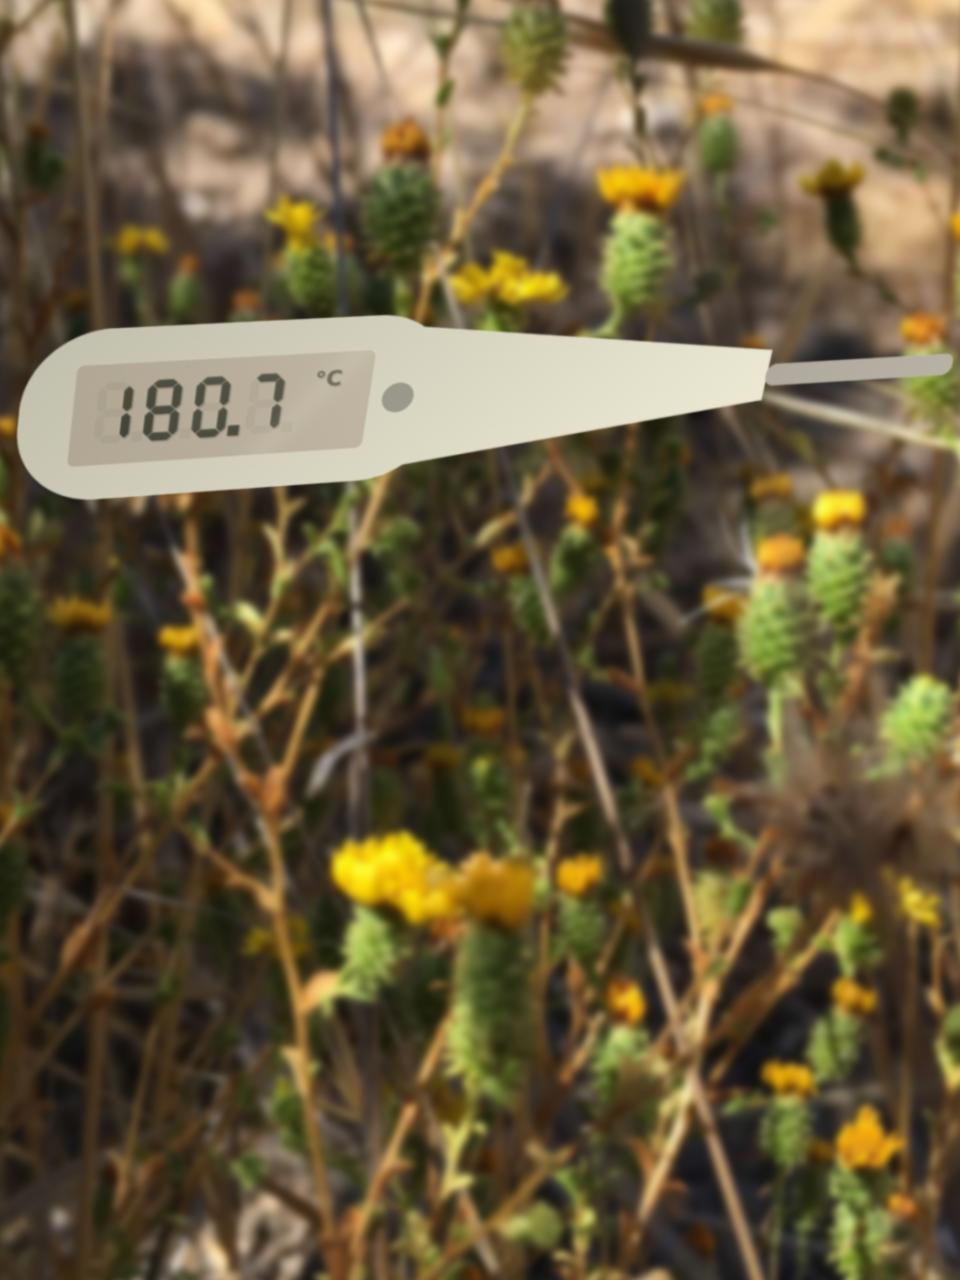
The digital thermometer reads **180.7** °C
